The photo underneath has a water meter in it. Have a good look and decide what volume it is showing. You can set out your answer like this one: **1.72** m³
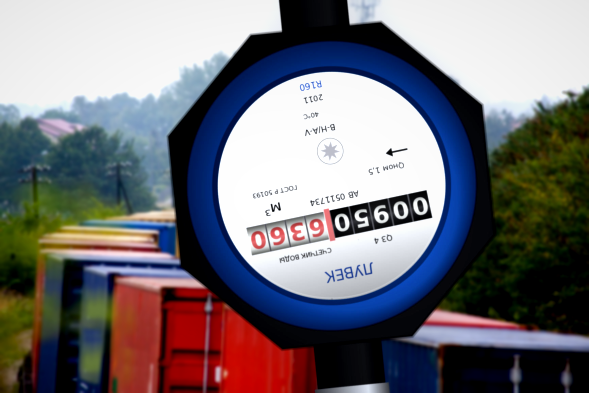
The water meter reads **950.6360** m³
